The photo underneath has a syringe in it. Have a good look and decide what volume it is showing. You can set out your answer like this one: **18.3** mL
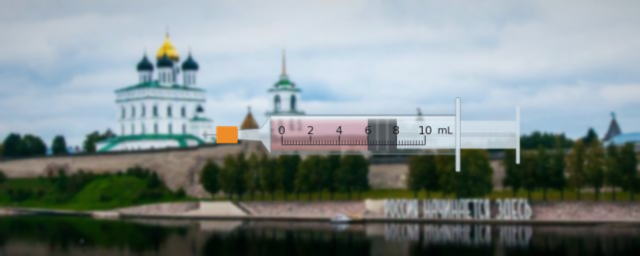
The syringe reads **6** mL
